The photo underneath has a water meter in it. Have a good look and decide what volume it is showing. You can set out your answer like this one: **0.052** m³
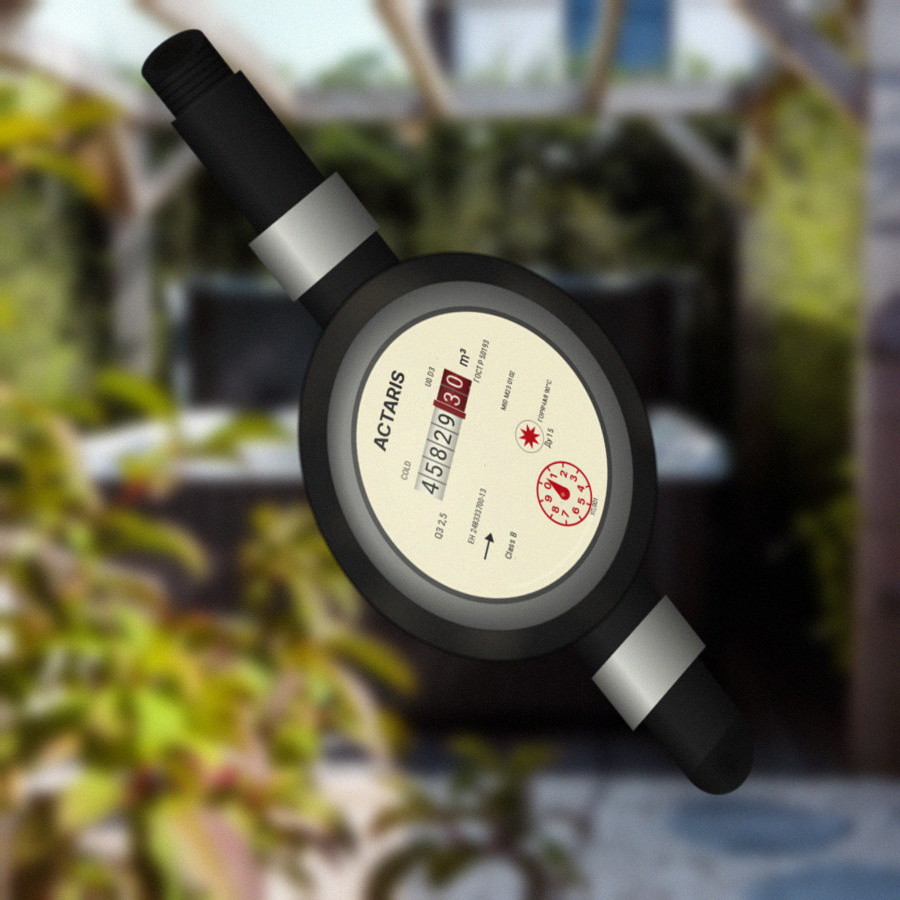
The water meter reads **45829.300** m³
